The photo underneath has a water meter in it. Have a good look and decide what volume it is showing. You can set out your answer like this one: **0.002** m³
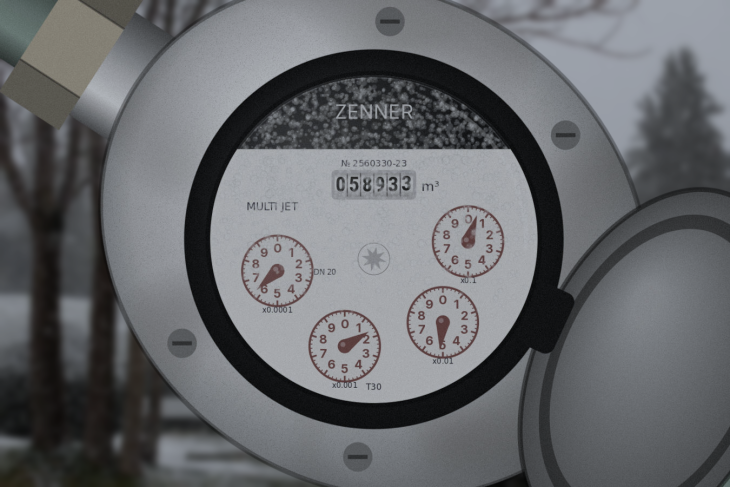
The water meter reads **58933.0516** m³
